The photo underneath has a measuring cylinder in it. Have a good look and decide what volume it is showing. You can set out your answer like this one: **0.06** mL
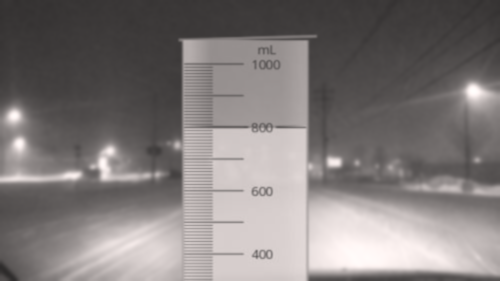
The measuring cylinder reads **800** mL
